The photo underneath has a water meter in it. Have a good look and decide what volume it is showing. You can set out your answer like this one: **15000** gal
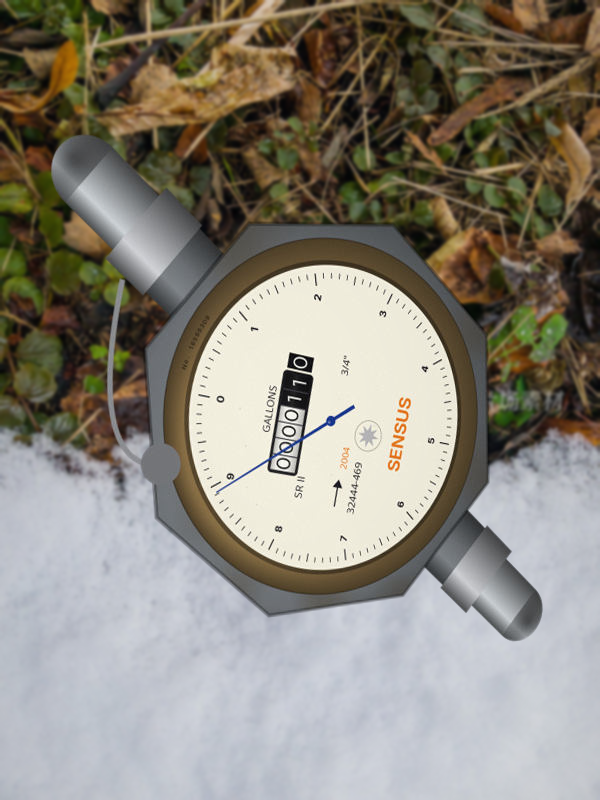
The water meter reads **108.9** gal
